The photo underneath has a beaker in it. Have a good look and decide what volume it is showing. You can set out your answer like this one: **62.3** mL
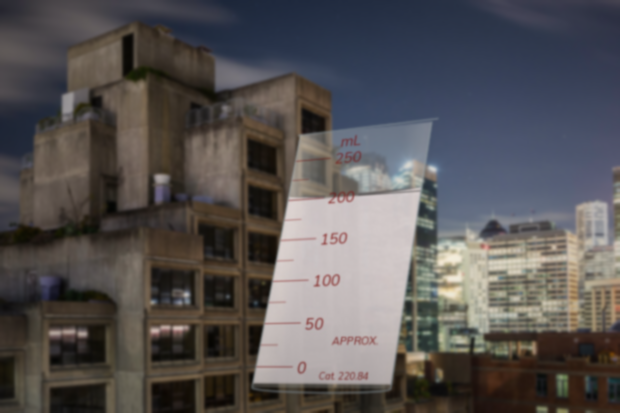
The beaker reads **200** mL
